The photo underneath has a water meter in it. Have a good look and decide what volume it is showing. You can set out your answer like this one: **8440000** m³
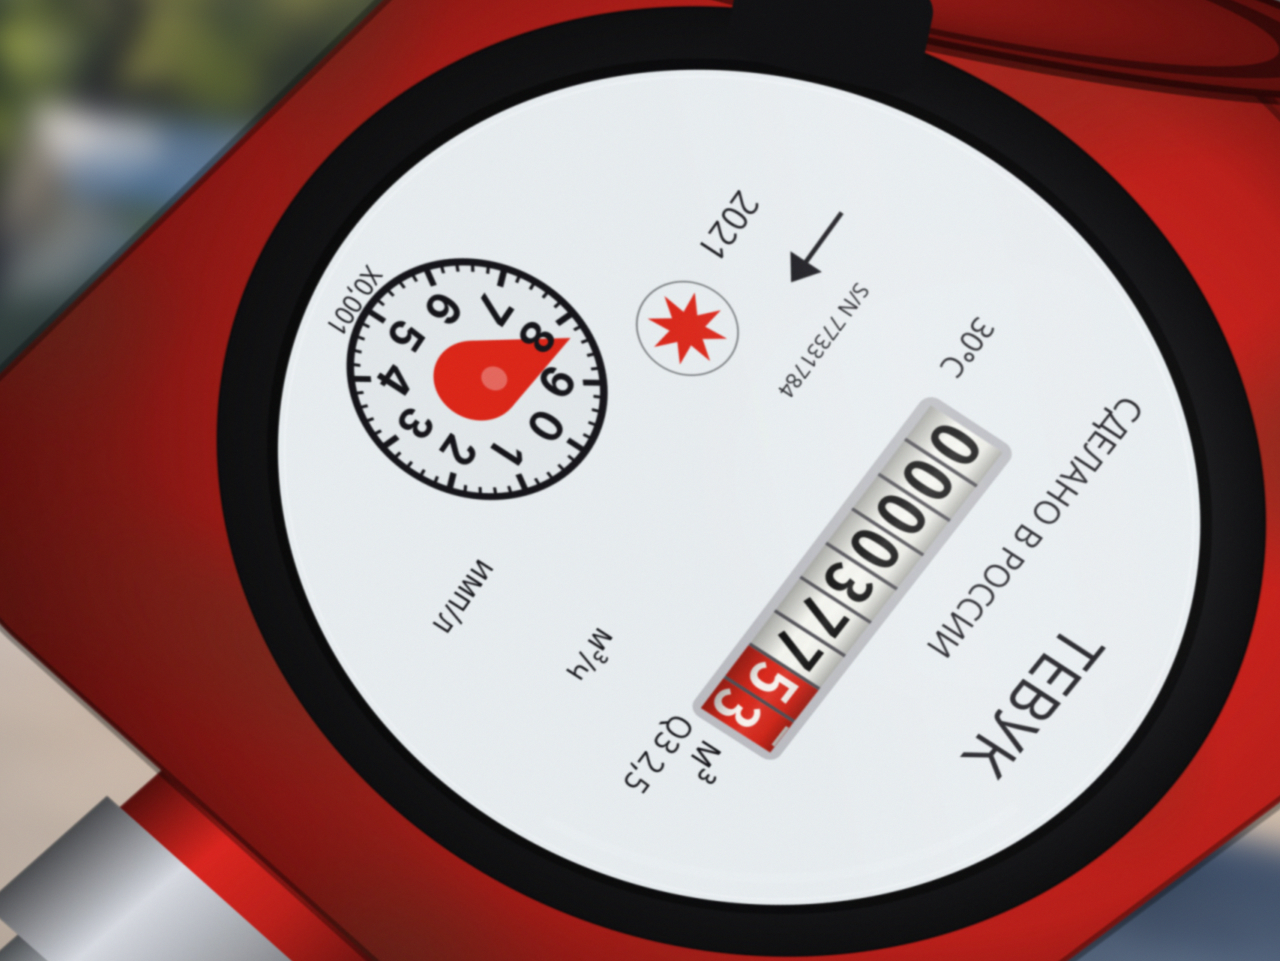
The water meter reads **377.528** m³
